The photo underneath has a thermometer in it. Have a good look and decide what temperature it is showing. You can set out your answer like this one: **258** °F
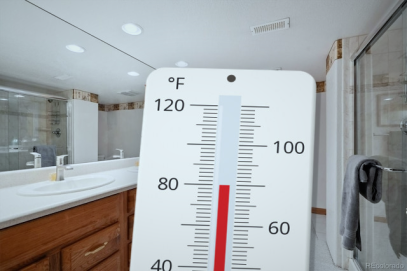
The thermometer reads **80** °F
